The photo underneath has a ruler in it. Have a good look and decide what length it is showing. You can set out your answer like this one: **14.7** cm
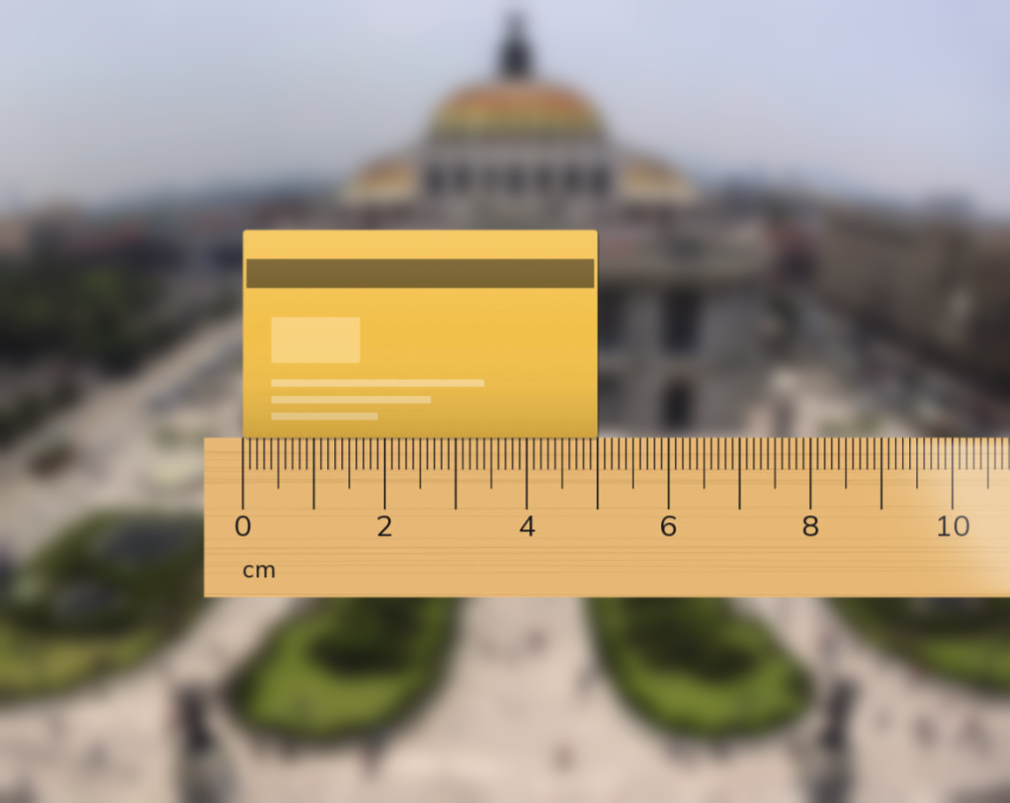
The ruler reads **5** cm
